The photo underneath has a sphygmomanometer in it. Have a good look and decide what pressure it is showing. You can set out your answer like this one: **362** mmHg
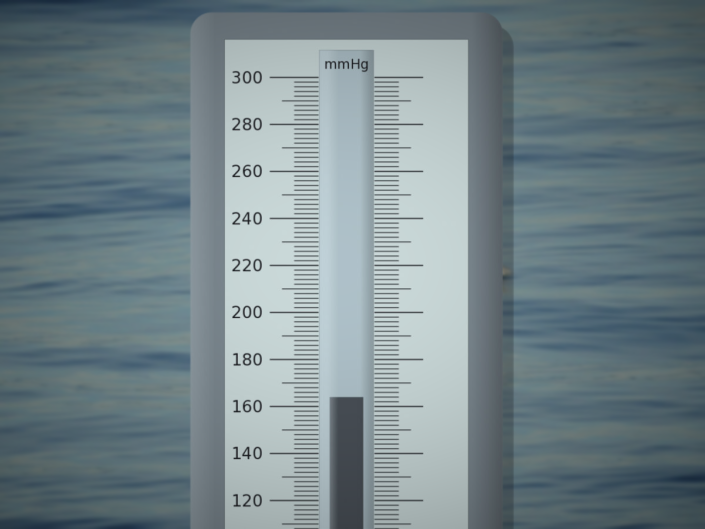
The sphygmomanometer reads **164** mmHg
